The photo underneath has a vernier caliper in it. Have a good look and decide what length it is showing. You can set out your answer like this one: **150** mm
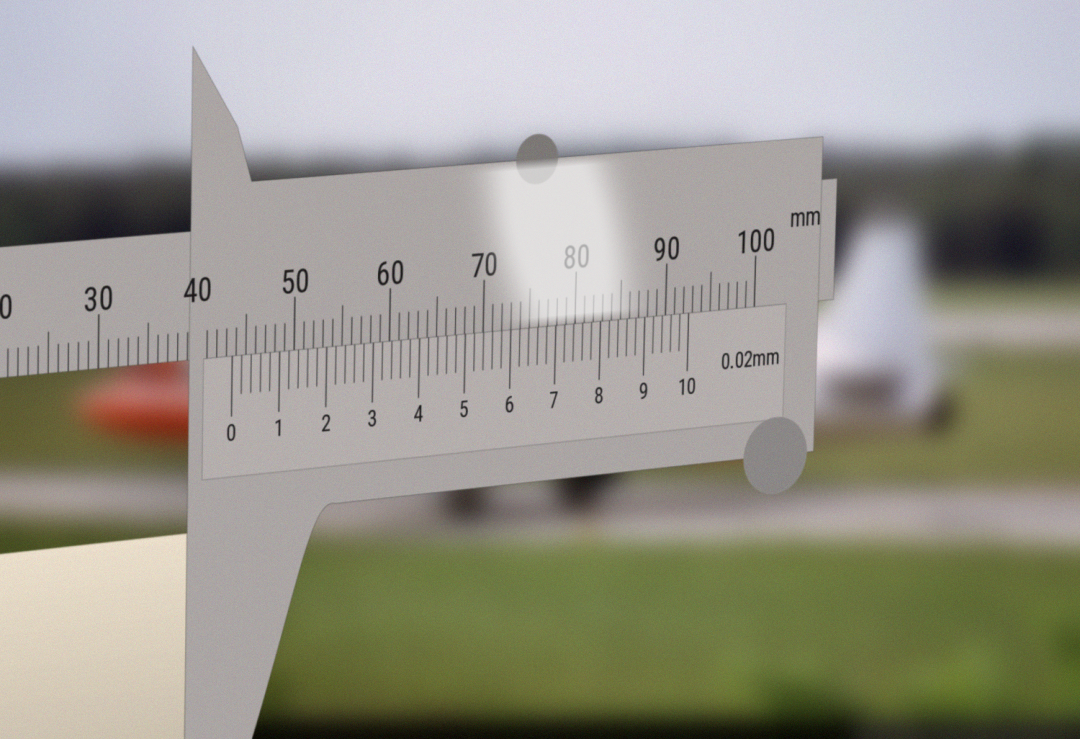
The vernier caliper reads **43.6** mm
